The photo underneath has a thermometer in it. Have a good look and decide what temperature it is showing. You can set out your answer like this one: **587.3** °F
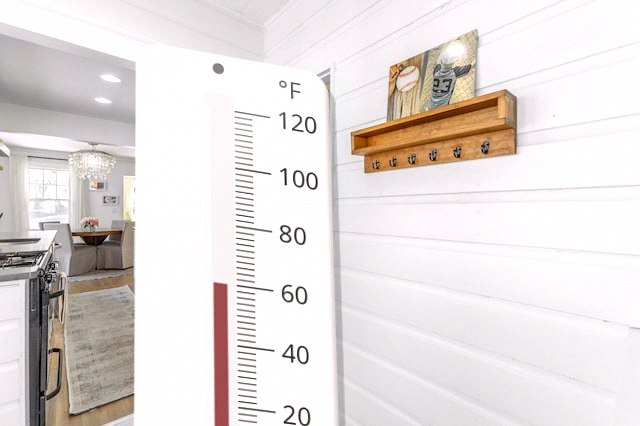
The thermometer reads **60** °F
